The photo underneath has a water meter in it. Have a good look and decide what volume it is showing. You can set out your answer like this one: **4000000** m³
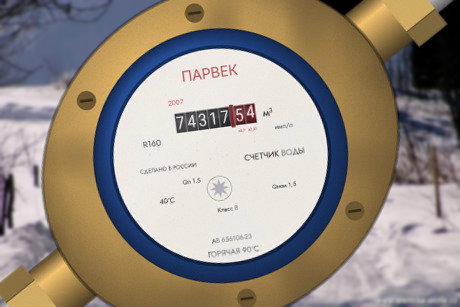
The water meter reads **74317.54** m³
